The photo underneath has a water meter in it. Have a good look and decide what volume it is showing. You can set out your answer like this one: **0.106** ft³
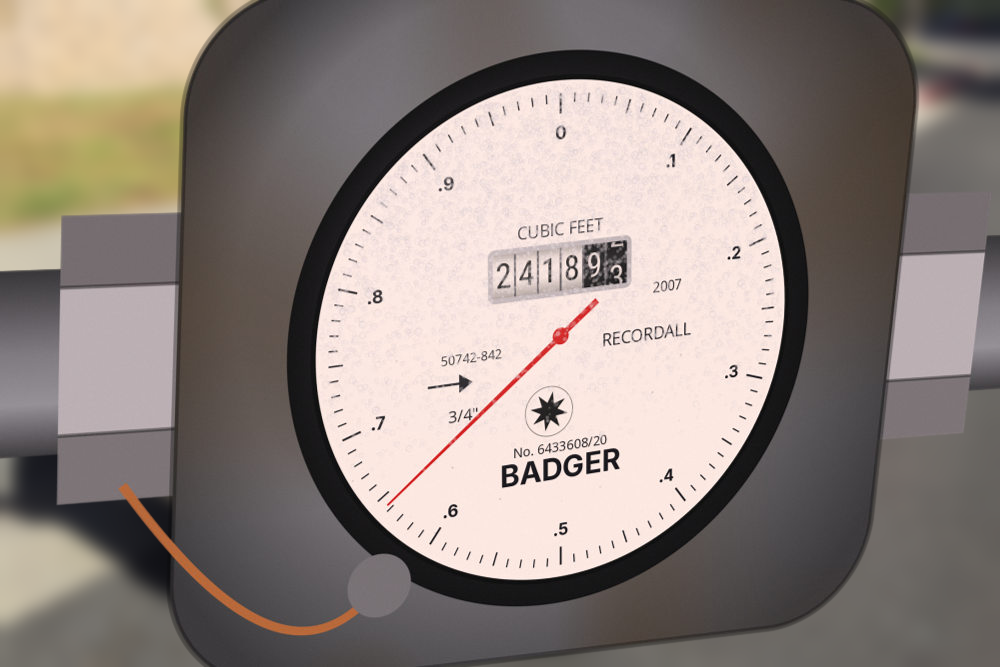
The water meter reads **241892.64** ft³
